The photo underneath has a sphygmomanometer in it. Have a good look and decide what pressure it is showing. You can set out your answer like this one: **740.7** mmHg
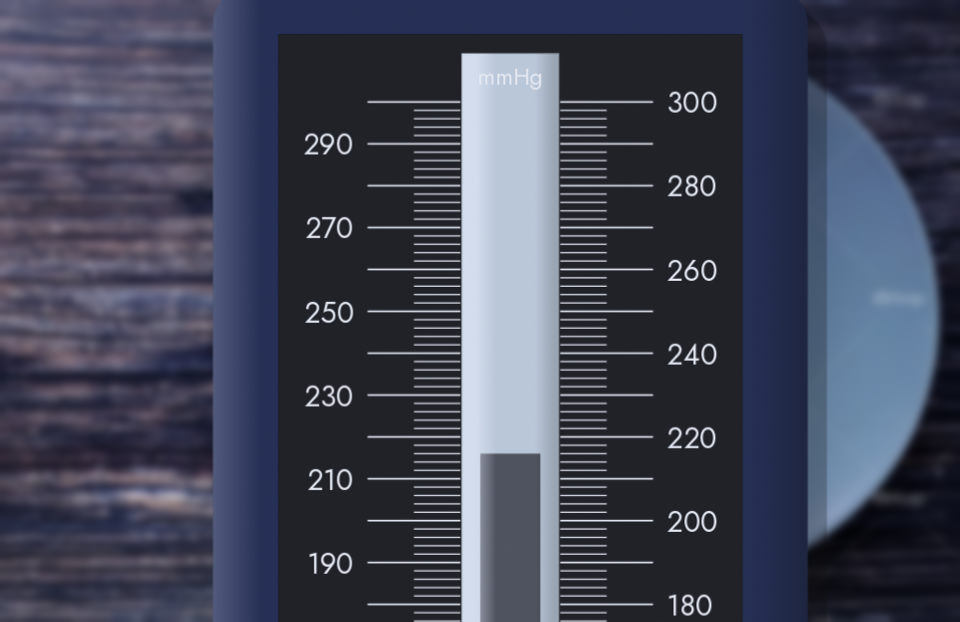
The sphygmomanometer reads **216** mmHg
